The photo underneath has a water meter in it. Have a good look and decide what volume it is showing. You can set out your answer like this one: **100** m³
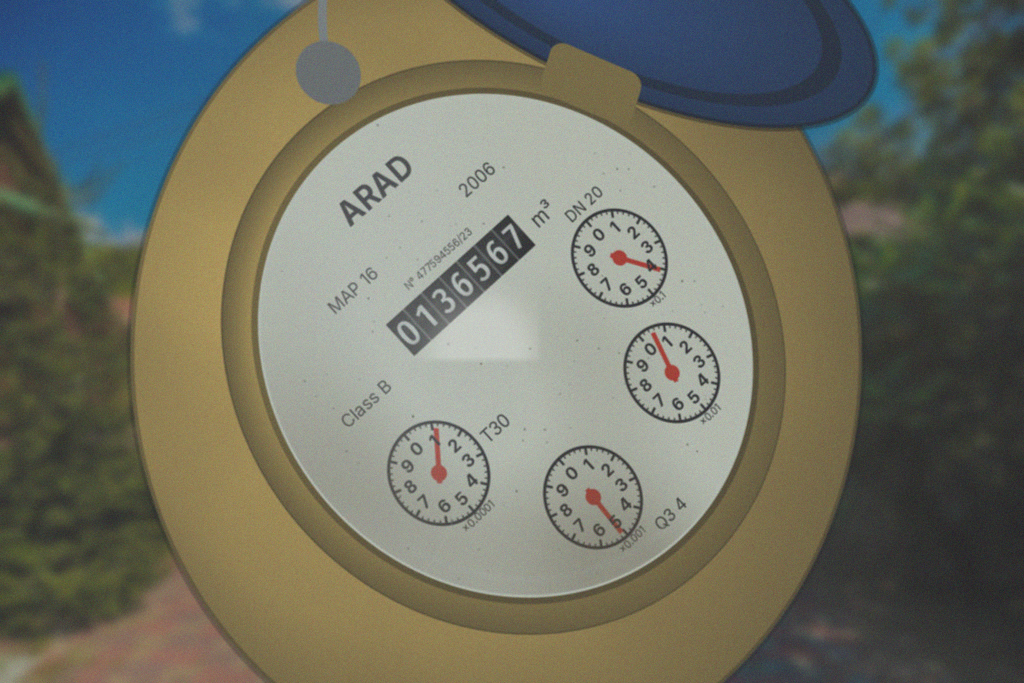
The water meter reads **136567.4051** m³
